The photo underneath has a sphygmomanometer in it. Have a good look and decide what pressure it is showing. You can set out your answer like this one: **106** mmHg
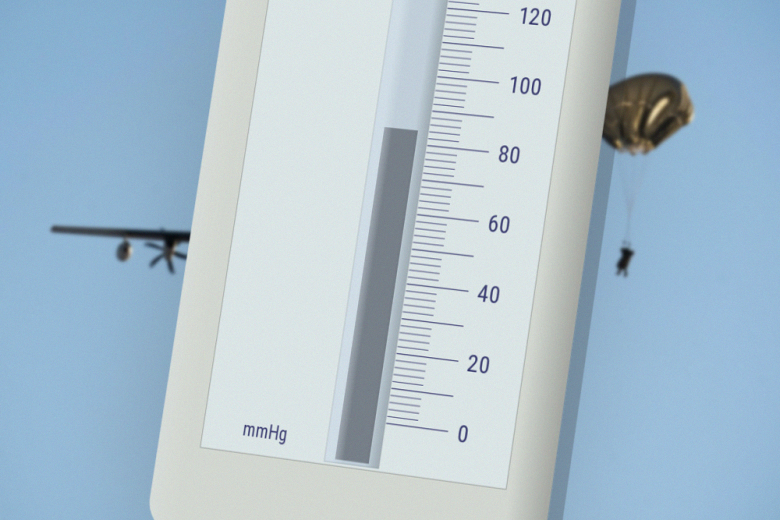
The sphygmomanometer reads **84** mmHg
